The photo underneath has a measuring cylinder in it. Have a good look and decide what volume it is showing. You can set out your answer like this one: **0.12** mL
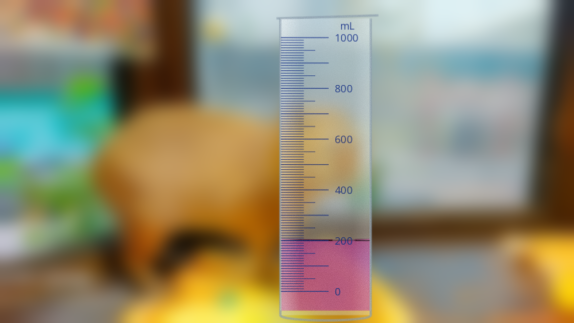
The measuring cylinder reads **200** mL
